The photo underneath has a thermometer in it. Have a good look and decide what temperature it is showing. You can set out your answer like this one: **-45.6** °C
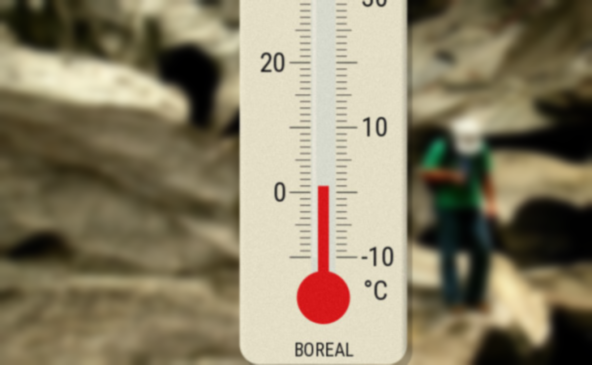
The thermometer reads **1** °C
